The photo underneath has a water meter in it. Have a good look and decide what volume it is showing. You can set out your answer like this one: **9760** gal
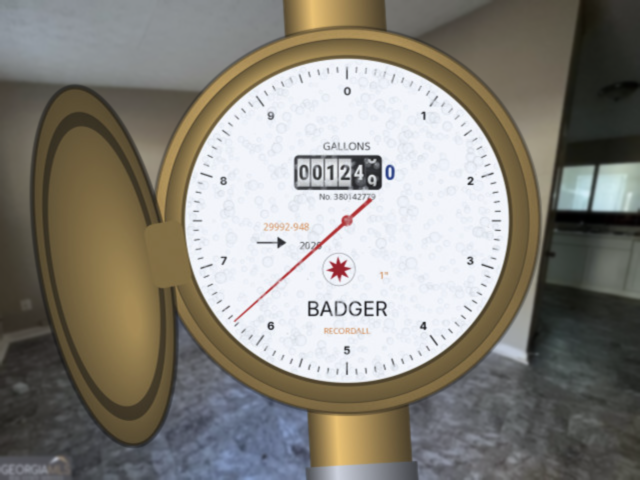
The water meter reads **12486.3** gal
